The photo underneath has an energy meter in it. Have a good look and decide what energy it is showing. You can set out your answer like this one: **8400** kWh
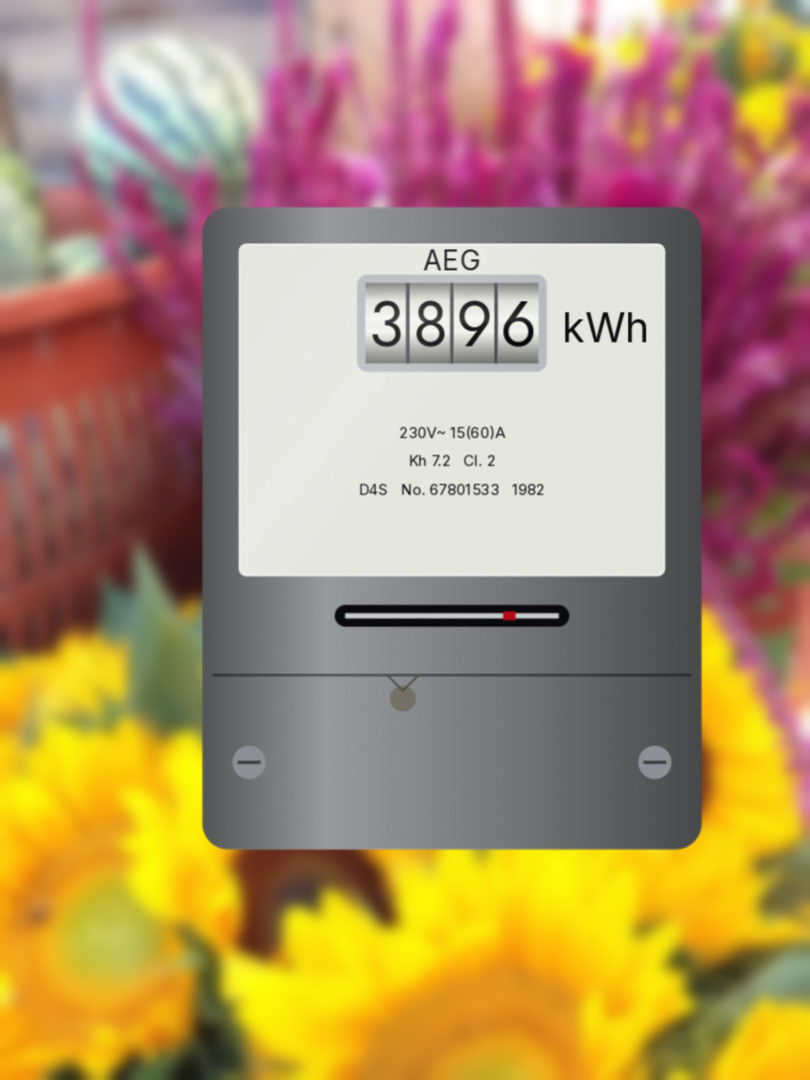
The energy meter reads **3896** kWh
